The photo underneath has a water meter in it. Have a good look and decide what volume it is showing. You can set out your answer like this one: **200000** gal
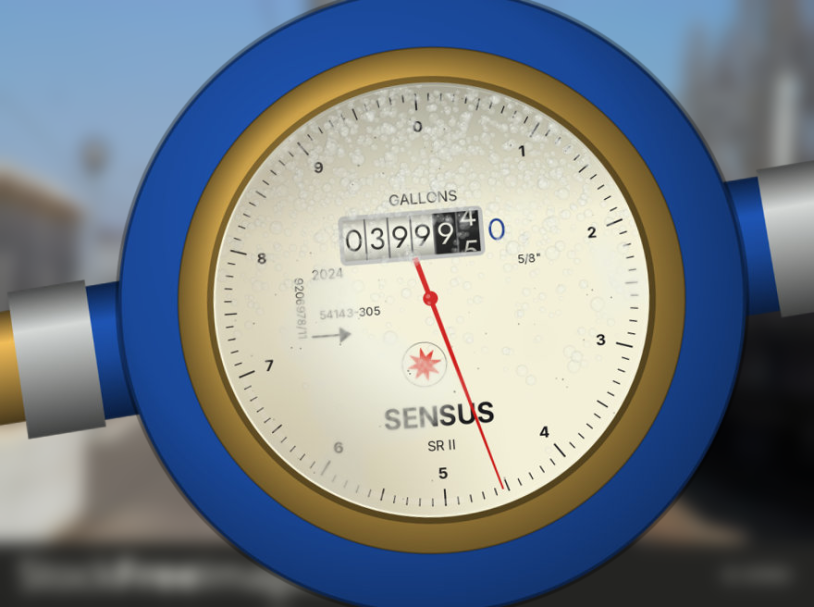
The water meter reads **399944.5** gal
